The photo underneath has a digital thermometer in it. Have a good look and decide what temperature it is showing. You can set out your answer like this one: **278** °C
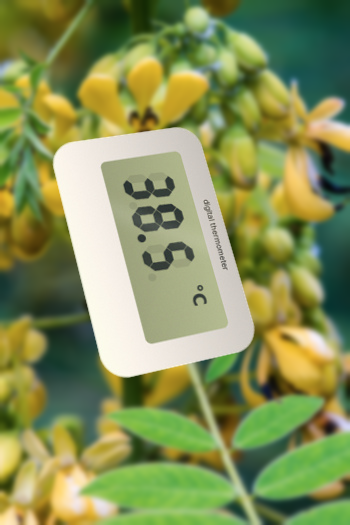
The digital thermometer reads **38.5** °C
